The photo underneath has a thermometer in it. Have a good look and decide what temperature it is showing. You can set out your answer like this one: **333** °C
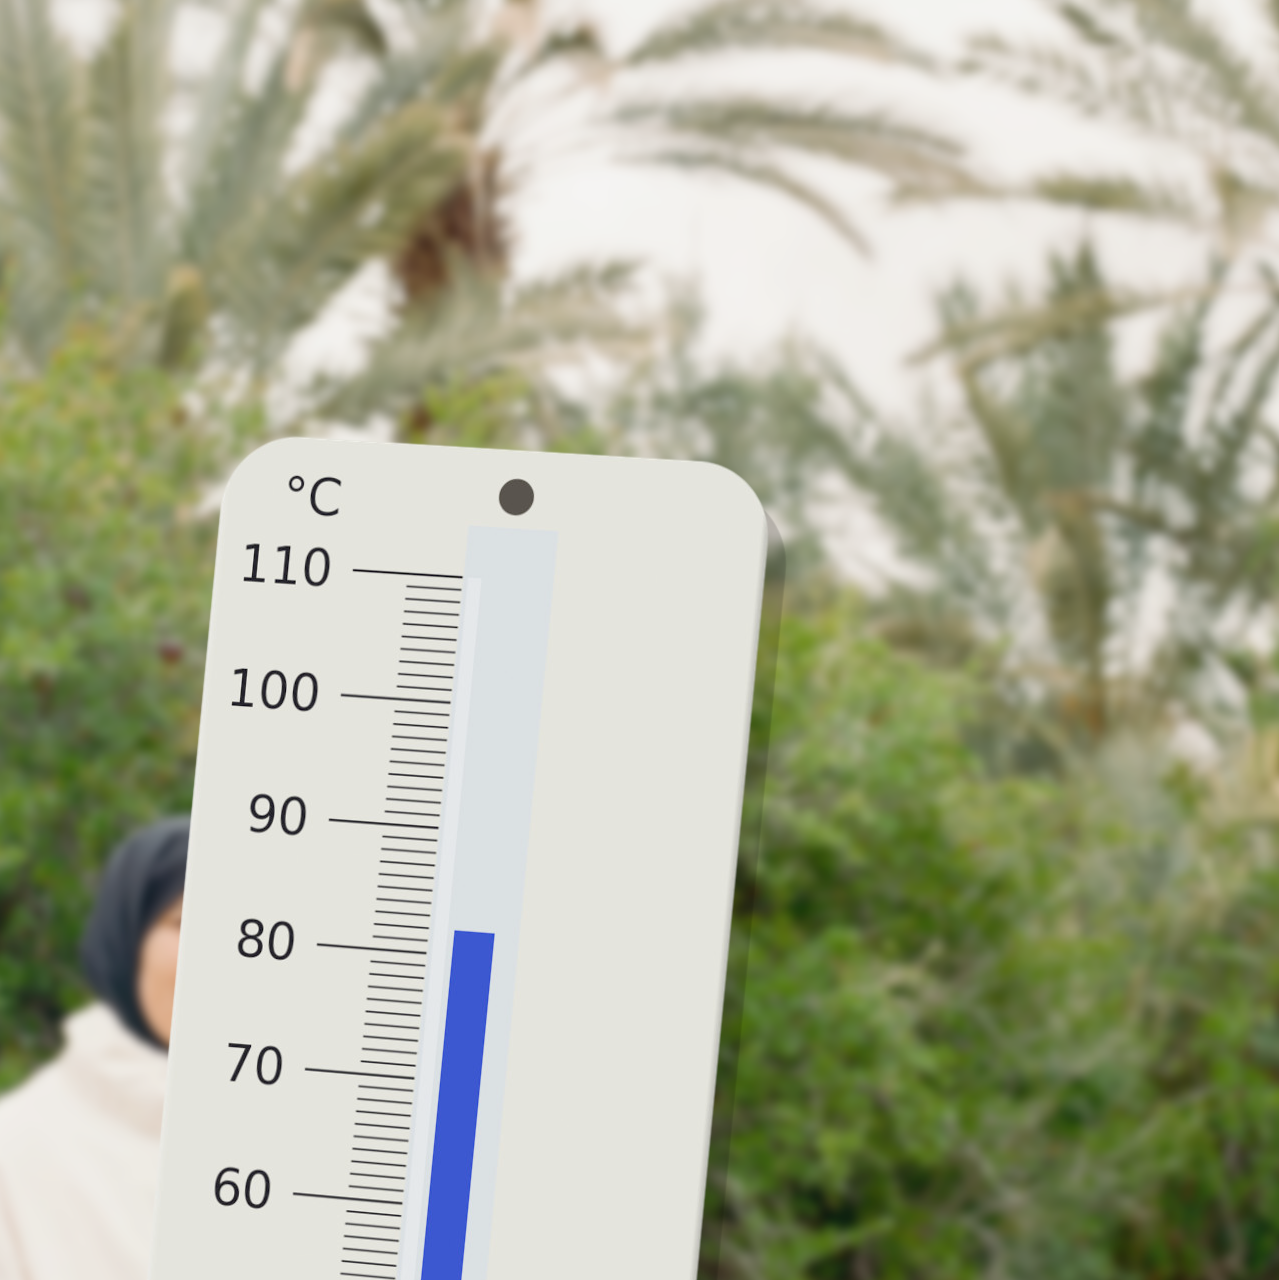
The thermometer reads **82** °C
